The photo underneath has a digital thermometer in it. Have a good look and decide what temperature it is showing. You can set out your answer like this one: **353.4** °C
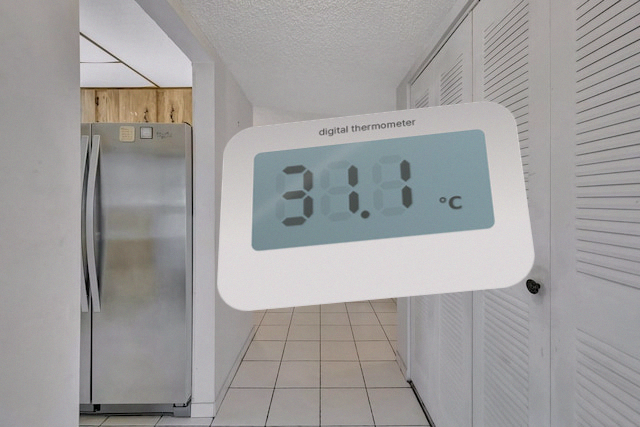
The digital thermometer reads **31.1** °C
